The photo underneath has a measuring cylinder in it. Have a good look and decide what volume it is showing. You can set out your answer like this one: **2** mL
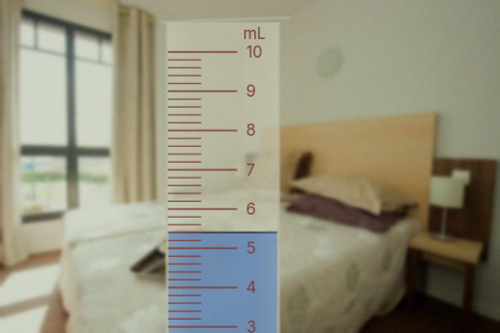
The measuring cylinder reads **5.4** mL
